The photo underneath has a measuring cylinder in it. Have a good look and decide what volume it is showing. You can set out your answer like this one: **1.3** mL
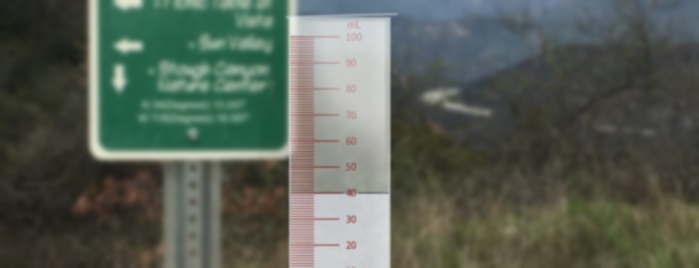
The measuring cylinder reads **40** mL
